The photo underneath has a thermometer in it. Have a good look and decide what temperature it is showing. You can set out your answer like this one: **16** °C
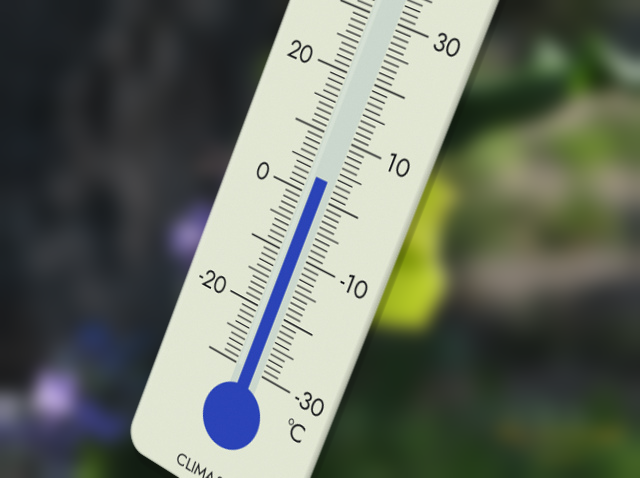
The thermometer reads **3** °C
